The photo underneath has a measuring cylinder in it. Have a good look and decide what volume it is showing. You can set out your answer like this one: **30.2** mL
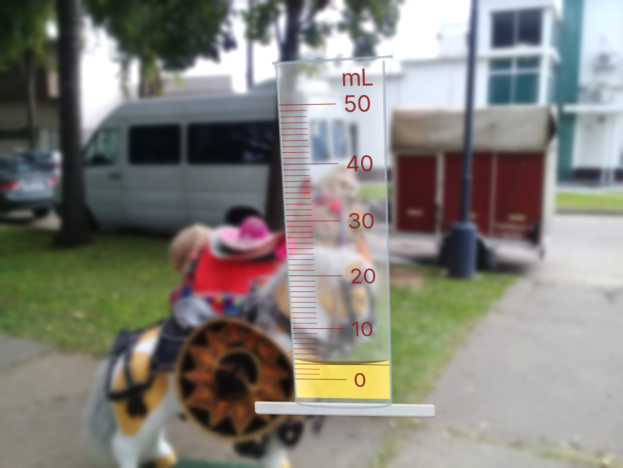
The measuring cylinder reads **3** mL
